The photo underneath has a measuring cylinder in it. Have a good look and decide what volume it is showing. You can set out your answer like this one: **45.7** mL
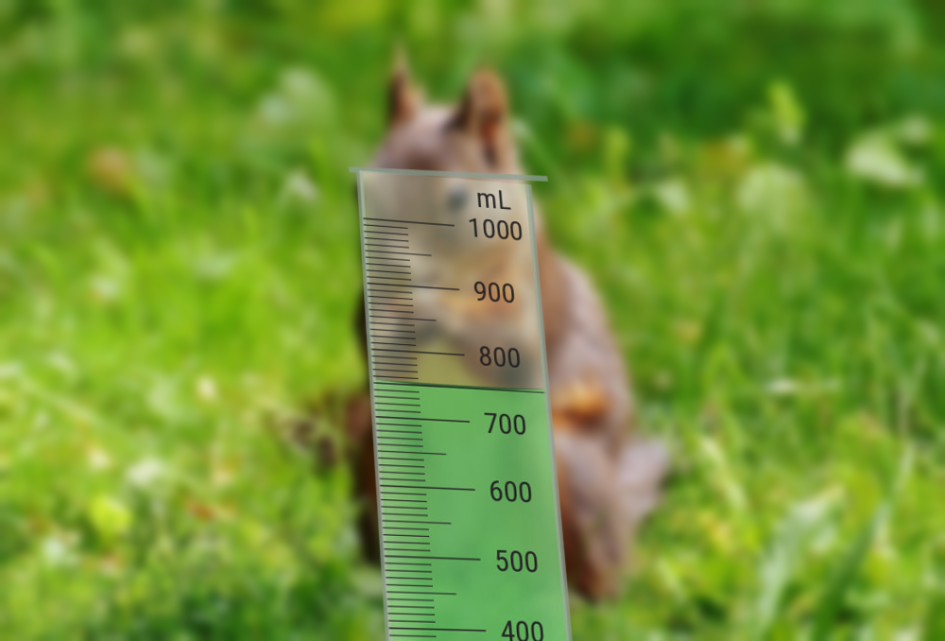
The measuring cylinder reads **750** mL
